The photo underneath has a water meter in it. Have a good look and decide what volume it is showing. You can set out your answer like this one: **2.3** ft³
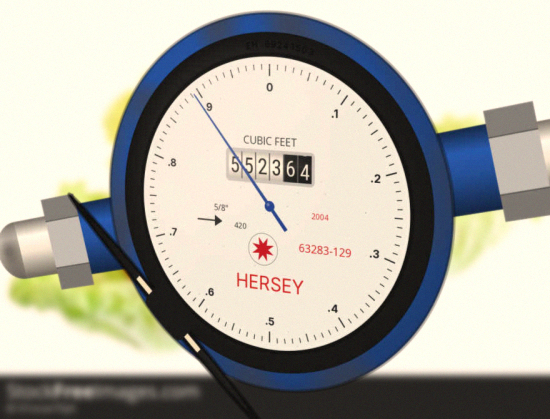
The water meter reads **552363.89** ft³
